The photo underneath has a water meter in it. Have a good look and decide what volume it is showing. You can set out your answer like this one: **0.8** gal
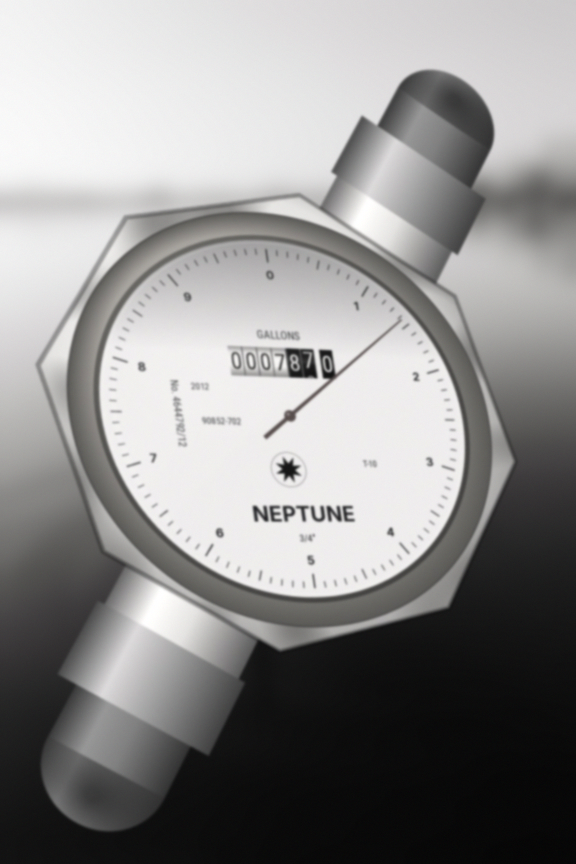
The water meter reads **7871.4** gal
